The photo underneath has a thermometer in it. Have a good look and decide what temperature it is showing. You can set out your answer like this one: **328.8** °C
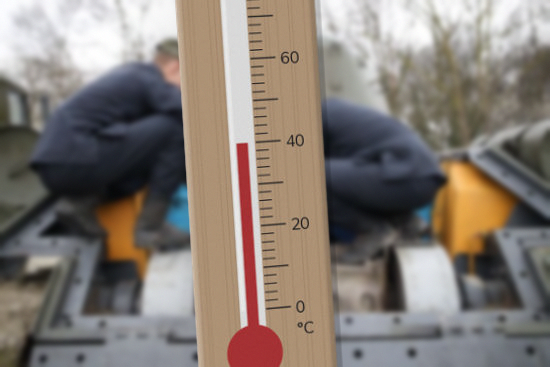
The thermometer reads **40** °C
